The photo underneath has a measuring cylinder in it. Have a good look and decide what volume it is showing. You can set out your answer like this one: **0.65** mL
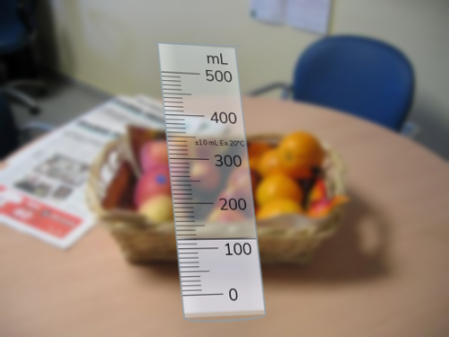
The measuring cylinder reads **120** mL
